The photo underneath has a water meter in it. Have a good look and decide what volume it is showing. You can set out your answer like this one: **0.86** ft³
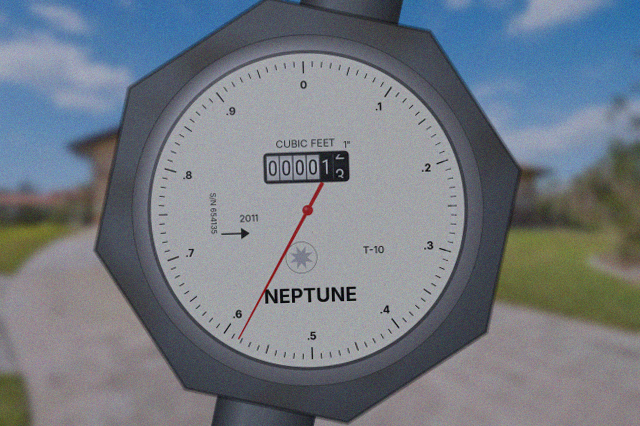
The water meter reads **12.58** ft³
